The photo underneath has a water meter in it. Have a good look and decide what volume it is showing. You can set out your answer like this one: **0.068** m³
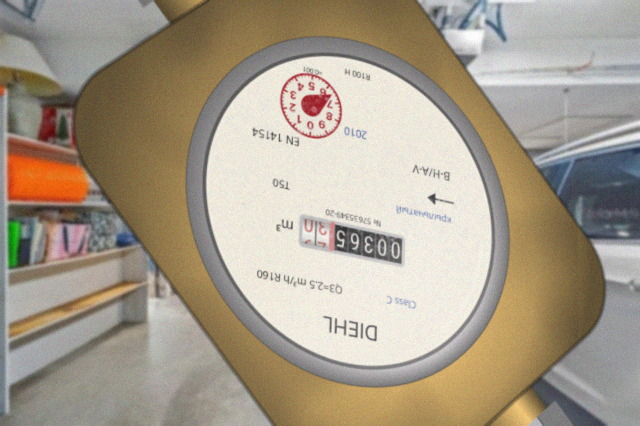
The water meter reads **365.296** m³
